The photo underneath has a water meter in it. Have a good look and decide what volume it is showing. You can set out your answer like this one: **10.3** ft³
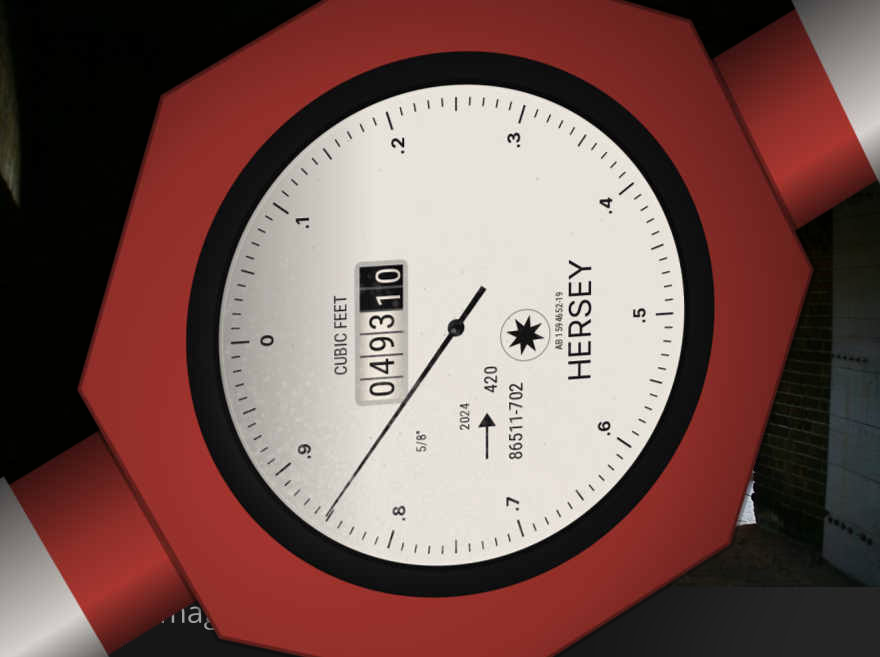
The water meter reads **49309.85** ft³
